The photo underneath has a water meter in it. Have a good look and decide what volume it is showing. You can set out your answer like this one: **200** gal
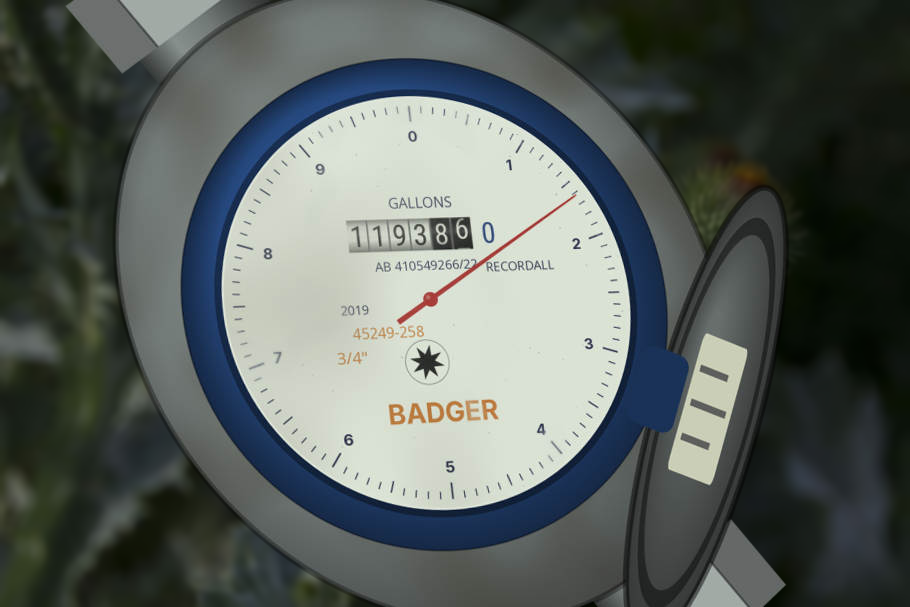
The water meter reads **1193861.6** gal
